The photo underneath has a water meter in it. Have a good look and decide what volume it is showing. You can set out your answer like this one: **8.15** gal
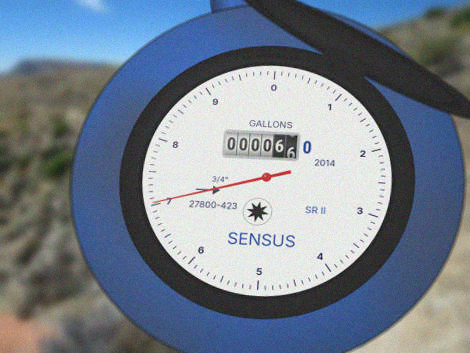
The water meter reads **657.0** gal
